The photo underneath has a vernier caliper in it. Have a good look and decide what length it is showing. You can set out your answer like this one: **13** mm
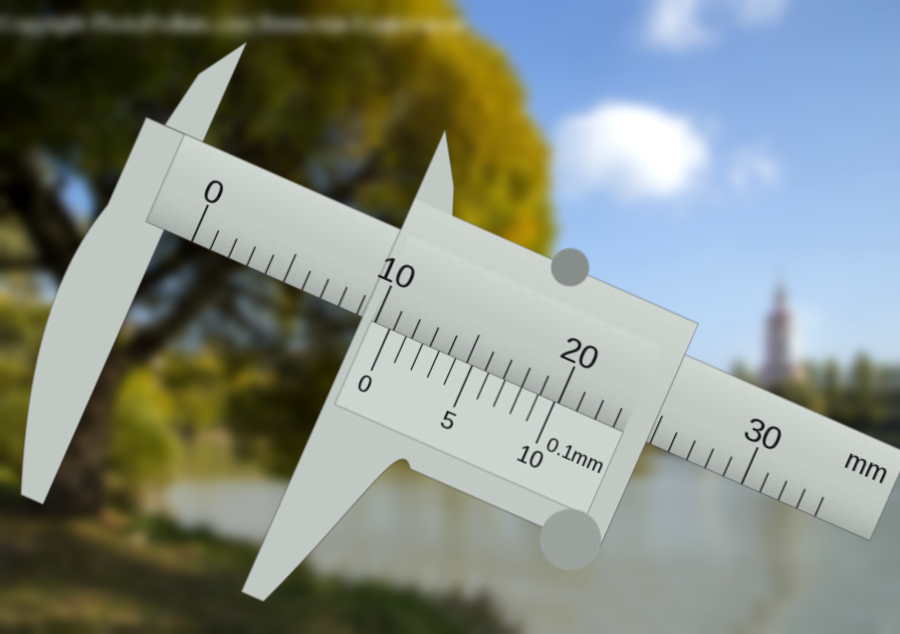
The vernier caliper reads **10.8** mm
